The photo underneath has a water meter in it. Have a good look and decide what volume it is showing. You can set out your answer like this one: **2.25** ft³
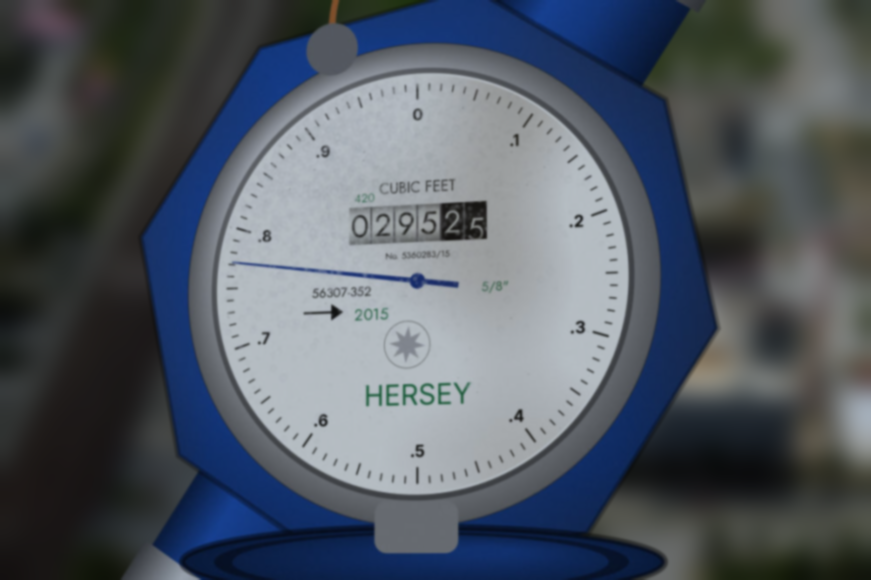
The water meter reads **29524.77** ft³
